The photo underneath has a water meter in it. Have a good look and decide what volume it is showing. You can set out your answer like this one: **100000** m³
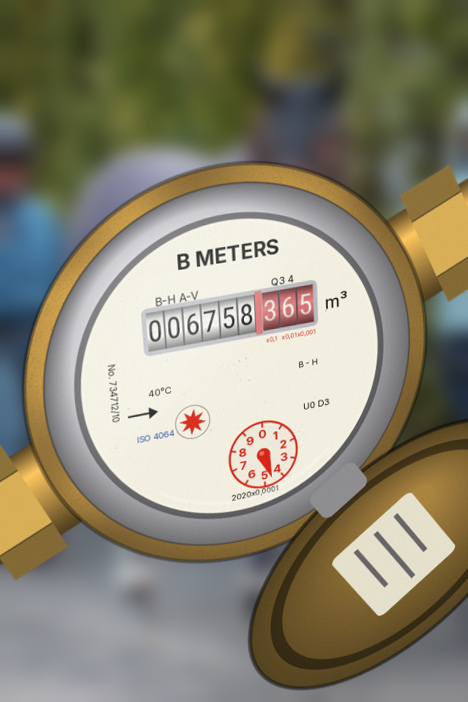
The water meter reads **6758.3654** m³
